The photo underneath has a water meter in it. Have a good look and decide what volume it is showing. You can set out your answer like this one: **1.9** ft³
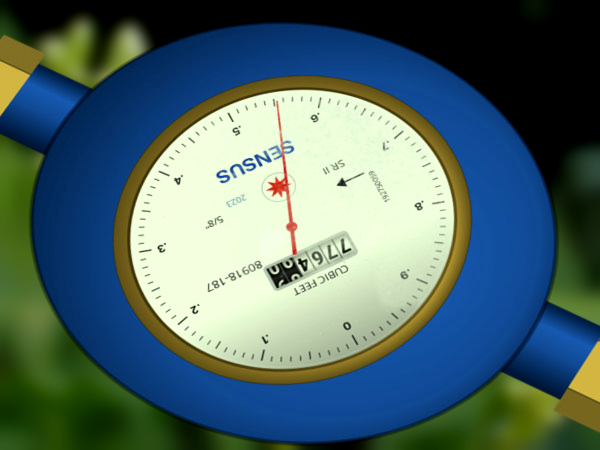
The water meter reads **776489.55** ft³
